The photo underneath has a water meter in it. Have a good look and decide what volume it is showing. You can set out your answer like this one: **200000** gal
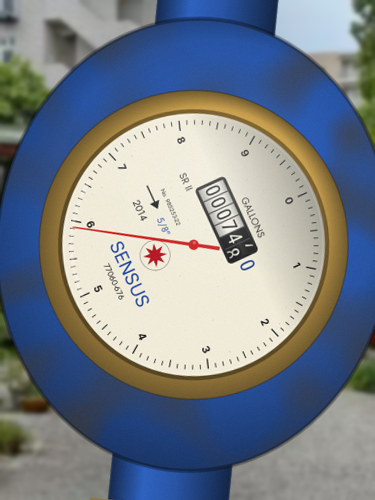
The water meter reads **7475.9** gal
